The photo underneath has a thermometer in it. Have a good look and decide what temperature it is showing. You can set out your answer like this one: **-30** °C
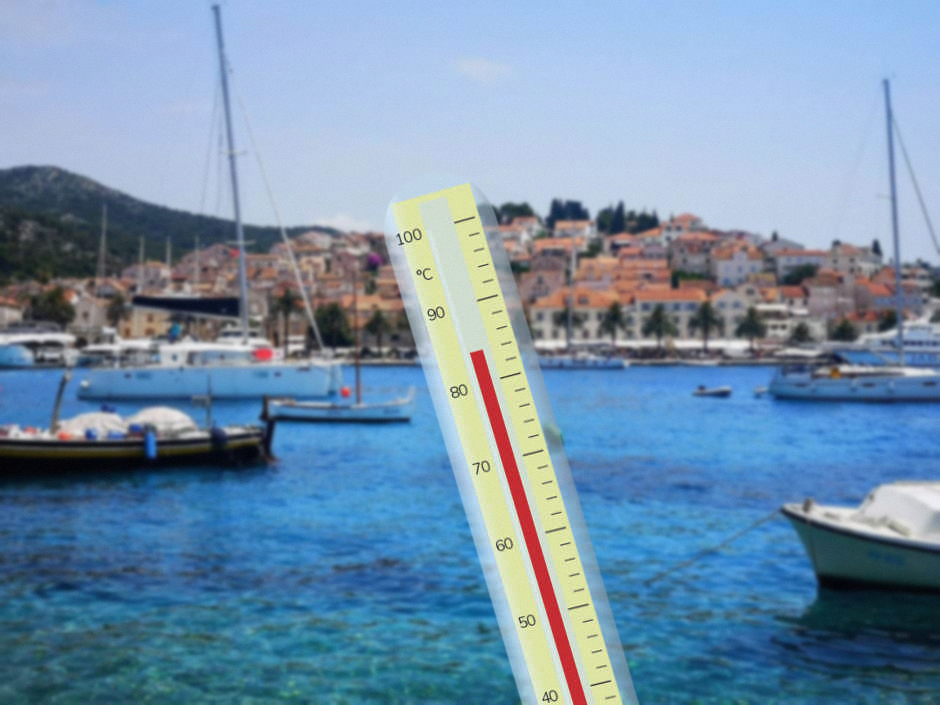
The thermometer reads **84** °C
